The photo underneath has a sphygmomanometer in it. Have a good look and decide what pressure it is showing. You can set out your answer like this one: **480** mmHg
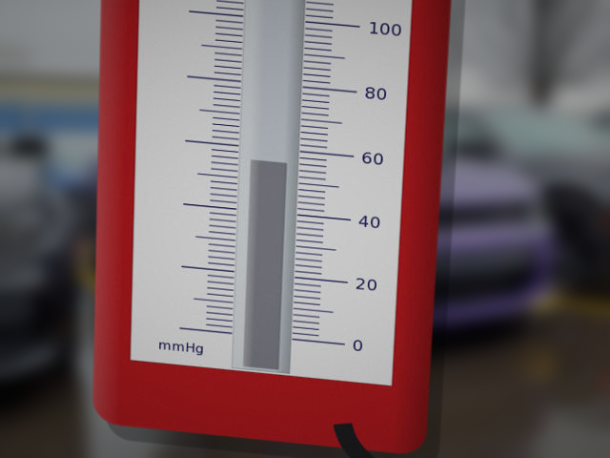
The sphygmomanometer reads **56** mmHg
